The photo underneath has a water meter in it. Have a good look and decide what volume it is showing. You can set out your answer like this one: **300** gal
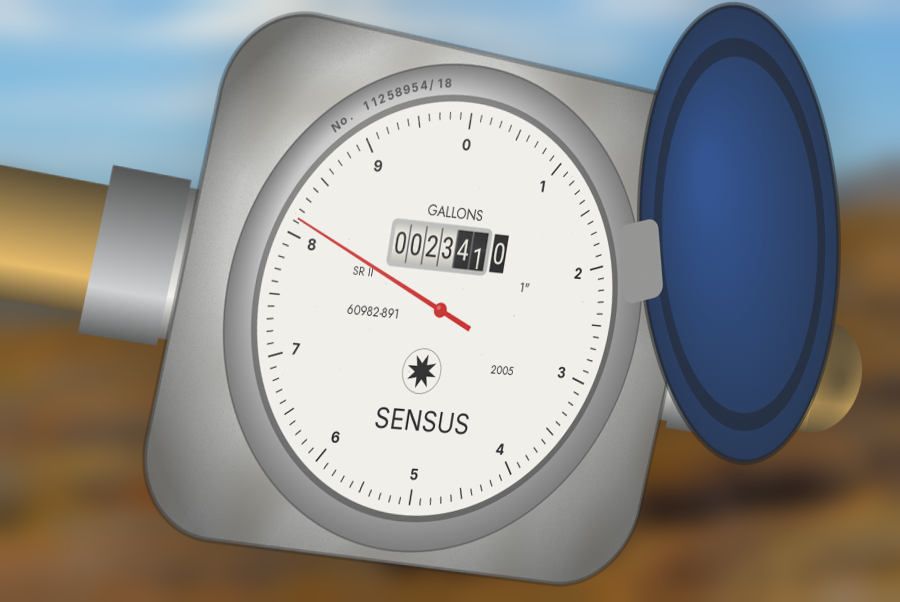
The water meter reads **23408.1** gal
